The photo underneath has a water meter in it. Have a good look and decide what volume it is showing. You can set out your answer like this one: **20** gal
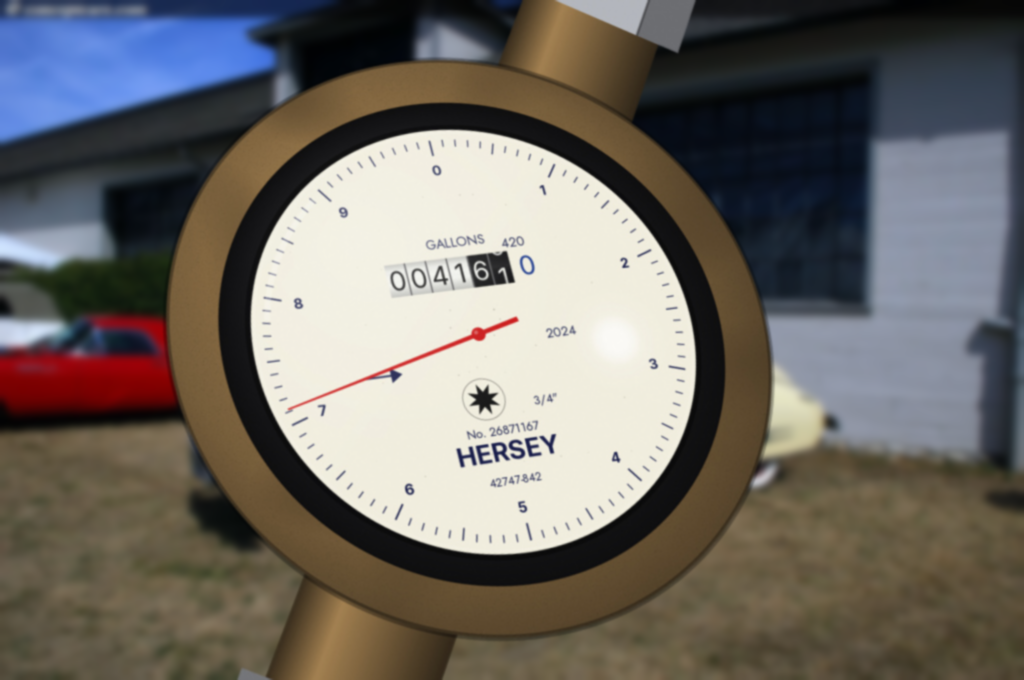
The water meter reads **41607.1** gal
